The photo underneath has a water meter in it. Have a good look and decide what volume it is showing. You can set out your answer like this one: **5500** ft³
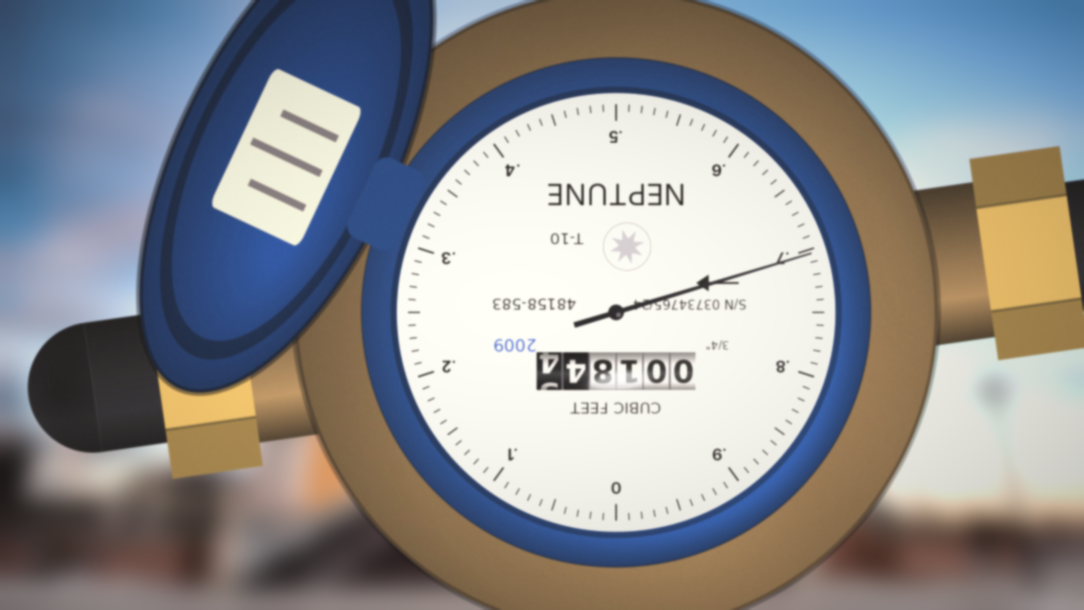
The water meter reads **1843.70** ft³
